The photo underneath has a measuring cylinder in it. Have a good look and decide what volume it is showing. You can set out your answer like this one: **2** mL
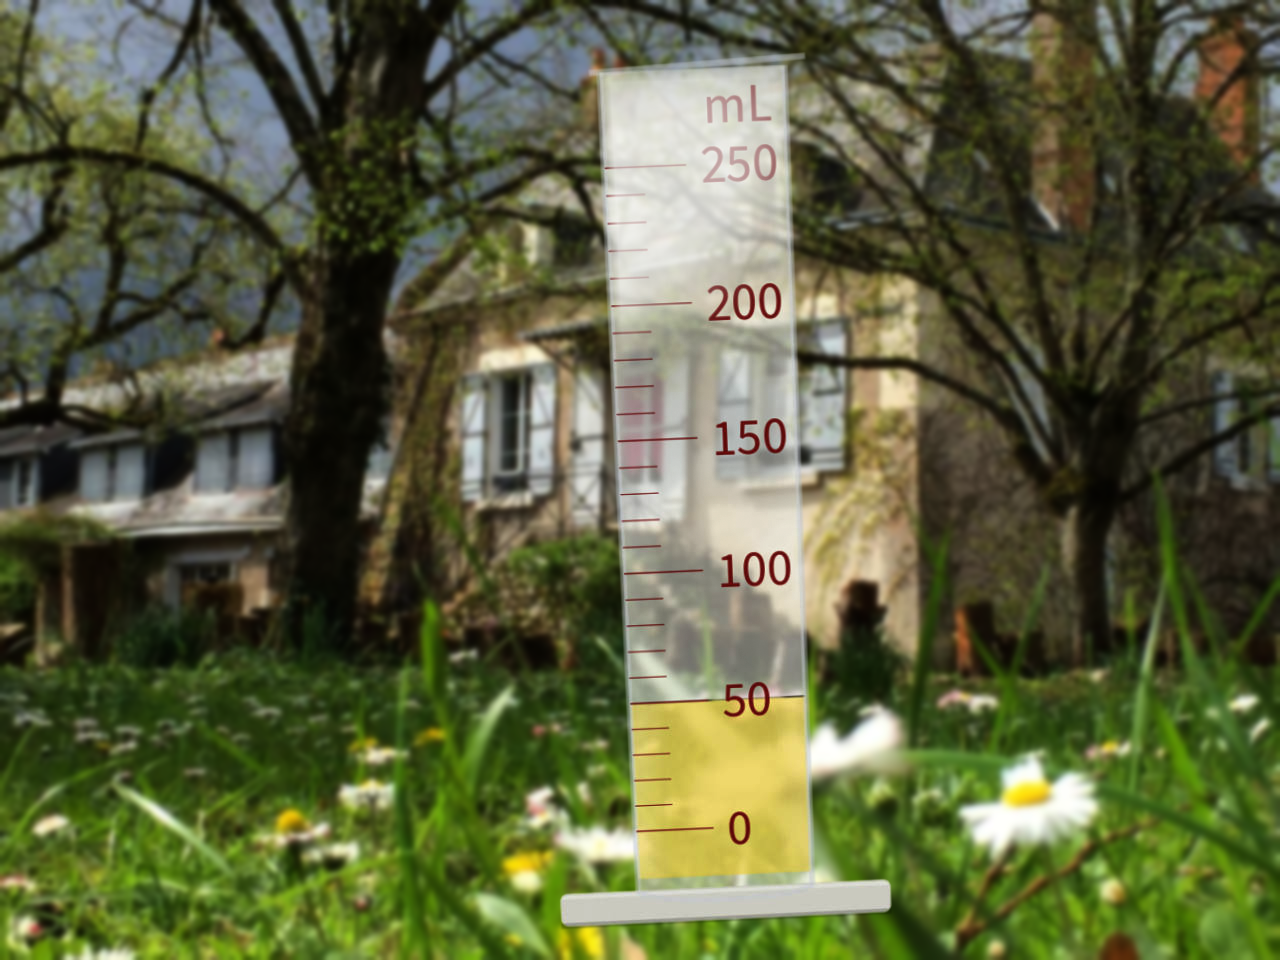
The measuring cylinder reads **50** mL
